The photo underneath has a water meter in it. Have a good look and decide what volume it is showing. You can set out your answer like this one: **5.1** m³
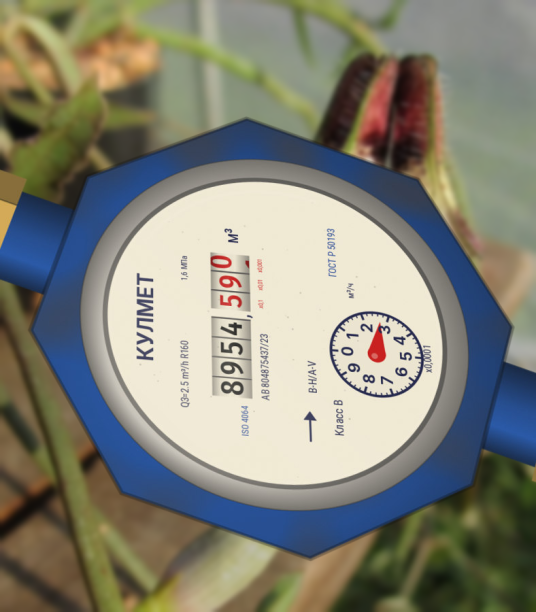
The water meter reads **8954.5902** m³
